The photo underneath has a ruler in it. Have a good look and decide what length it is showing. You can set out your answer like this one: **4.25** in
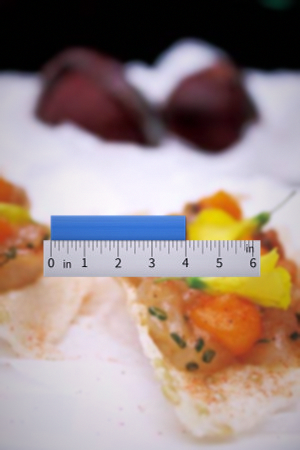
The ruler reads **4** in
